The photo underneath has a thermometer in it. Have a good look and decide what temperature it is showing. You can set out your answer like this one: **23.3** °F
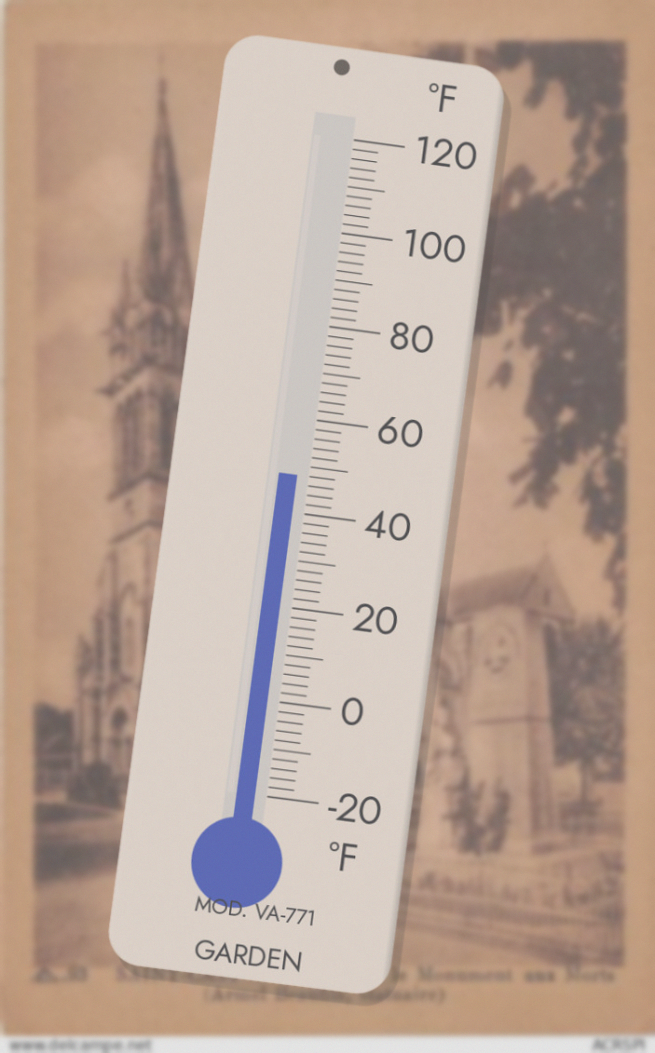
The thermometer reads **48** °F
